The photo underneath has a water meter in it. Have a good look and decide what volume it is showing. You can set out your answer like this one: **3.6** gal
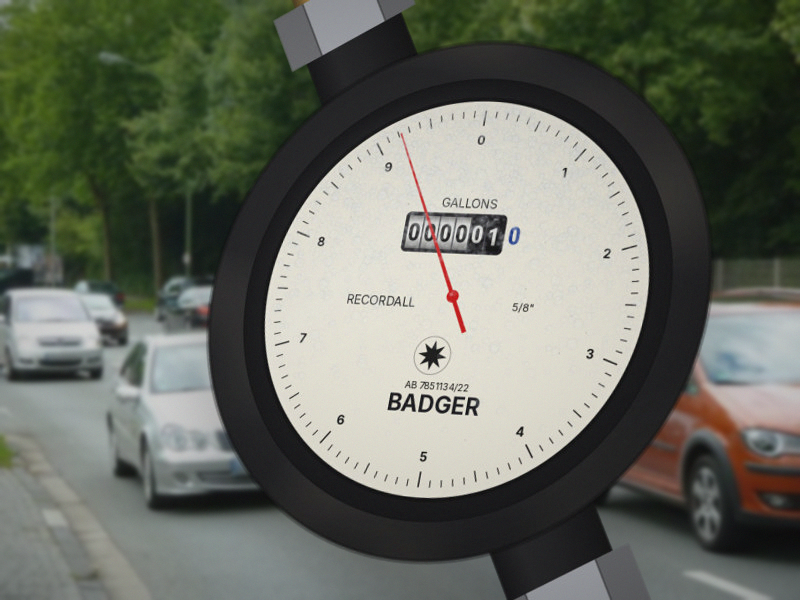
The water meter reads **9.2** gal
